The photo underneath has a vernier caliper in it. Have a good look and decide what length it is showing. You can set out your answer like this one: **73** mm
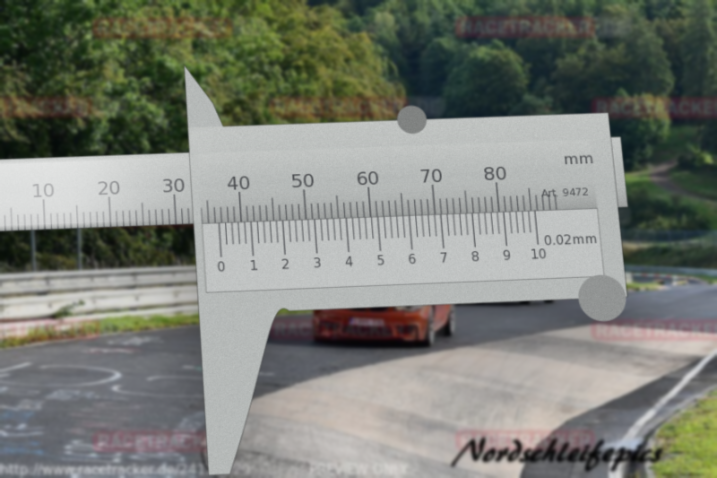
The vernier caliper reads **36.6** mm
